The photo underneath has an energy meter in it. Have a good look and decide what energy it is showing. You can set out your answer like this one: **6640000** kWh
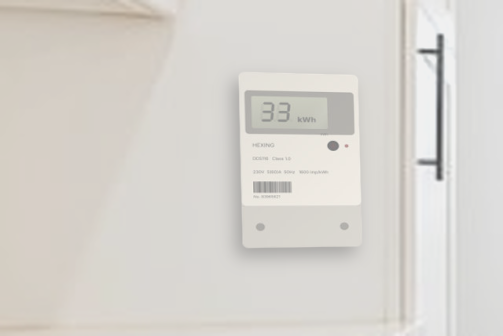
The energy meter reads **33** kWh
